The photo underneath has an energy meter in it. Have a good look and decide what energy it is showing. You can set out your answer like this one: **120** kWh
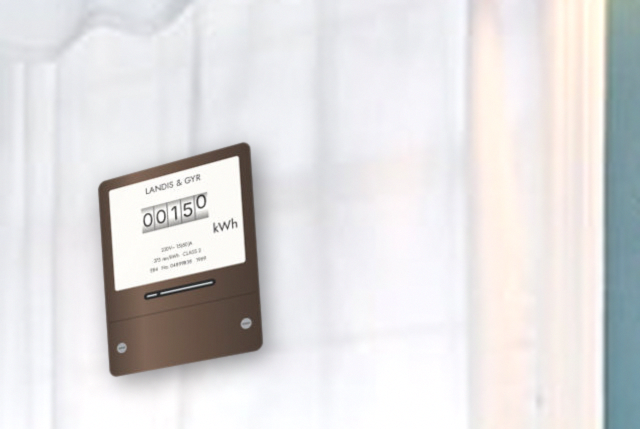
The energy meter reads **150** kWh
